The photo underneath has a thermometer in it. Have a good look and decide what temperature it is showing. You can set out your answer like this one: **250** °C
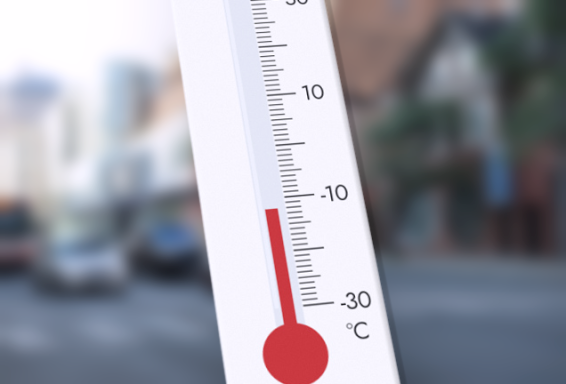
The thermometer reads **-12** °C
